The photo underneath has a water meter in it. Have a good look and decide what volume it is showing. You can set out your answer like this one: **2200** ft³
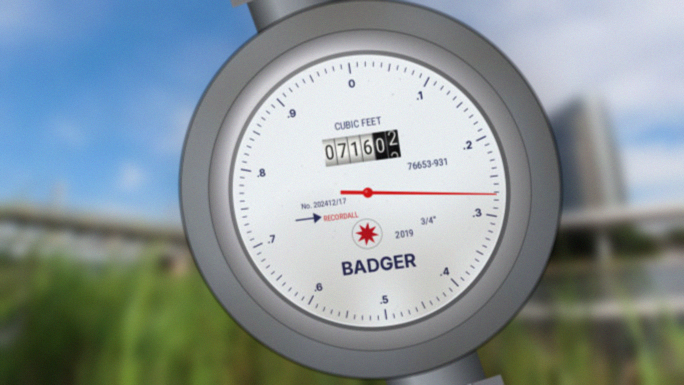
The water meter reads **71602.27** ft³
